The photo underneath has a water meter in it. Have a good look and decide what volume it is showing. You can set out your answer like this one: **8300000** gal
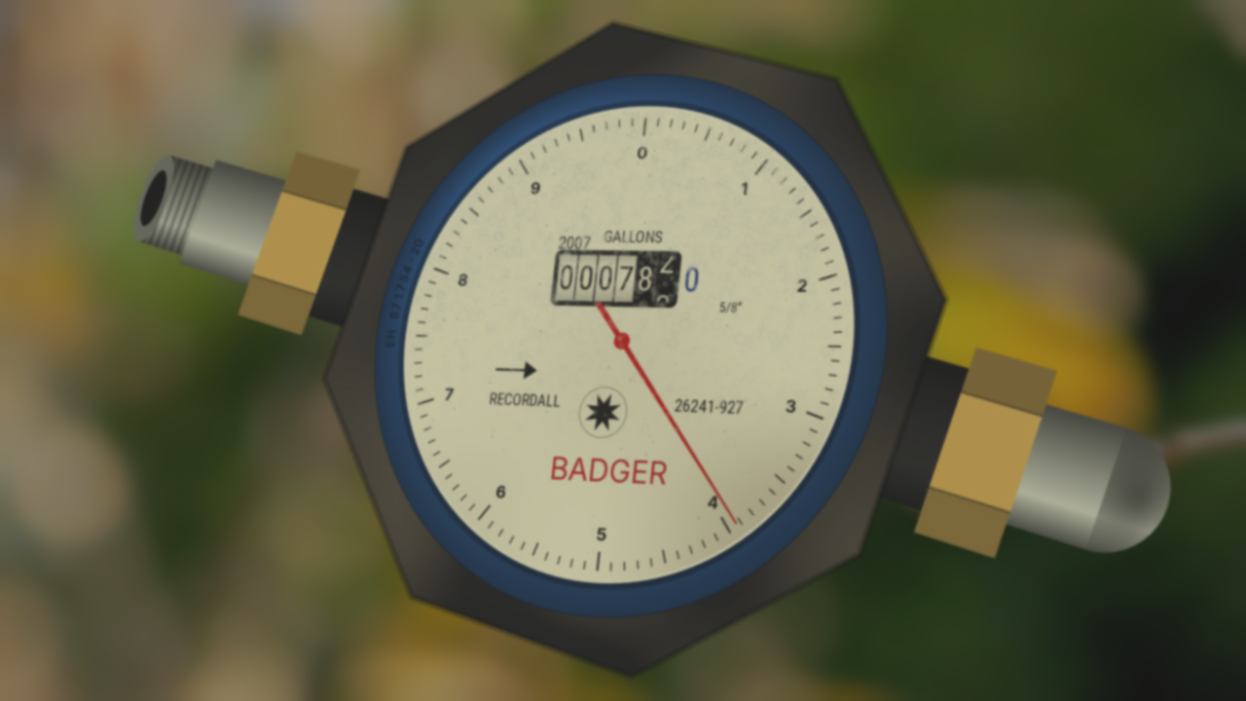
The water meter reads **7823.9** gal
